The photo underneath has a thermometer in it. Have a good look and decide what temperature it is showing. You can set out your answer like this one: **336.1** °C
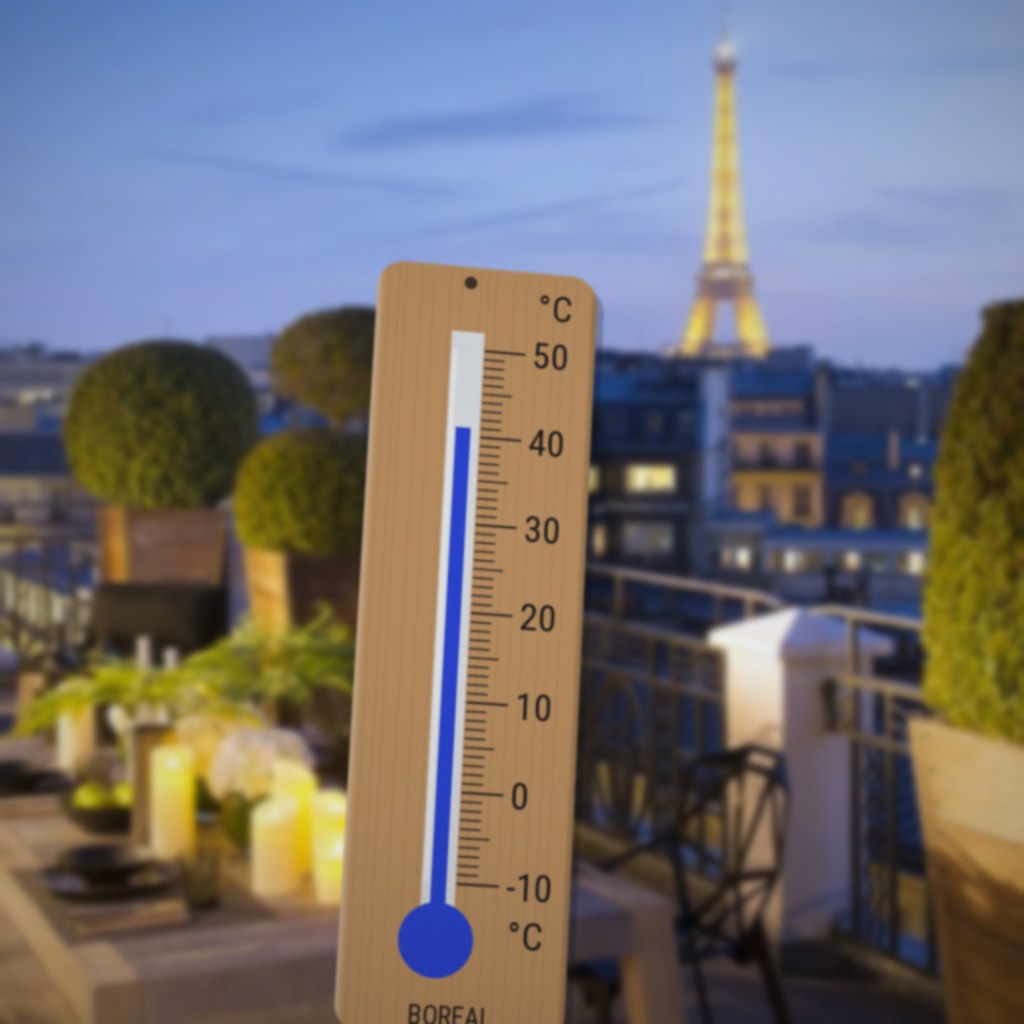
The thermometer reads **41** °C
